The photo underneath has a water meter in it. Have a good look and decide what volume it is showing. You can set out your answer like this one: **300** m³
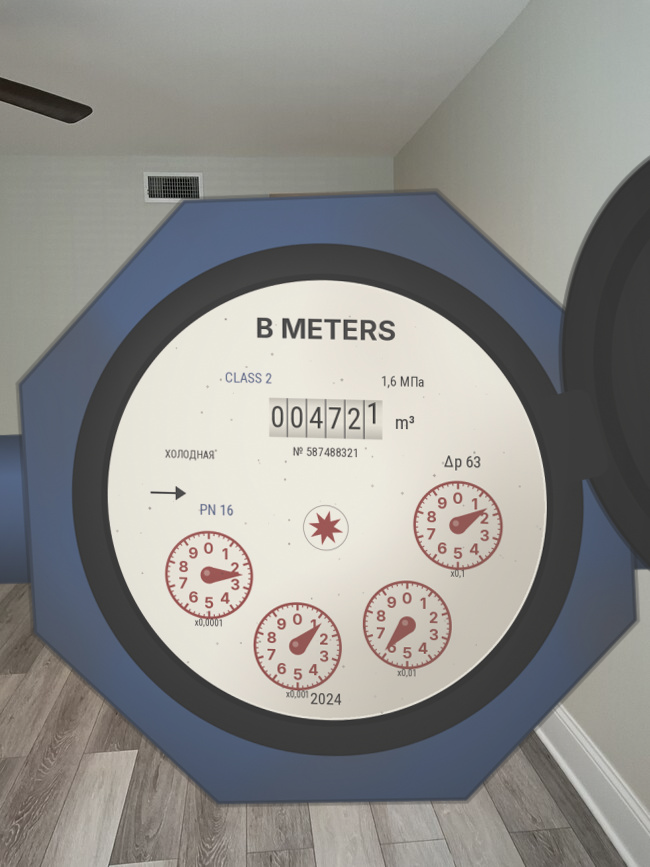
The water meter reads **4721.1612** m³
